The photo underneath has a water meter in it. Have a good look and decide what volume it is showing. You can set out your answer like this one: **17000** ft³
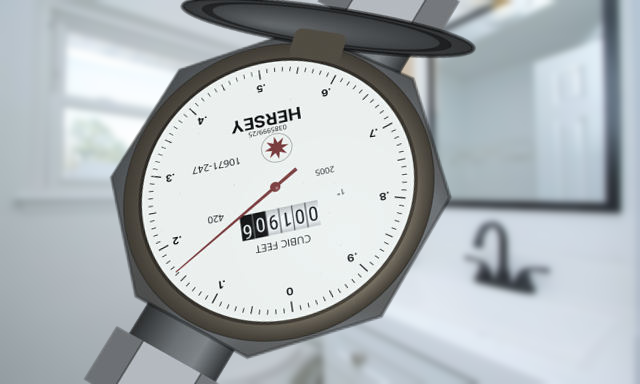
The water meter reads **1906.16** ft³
